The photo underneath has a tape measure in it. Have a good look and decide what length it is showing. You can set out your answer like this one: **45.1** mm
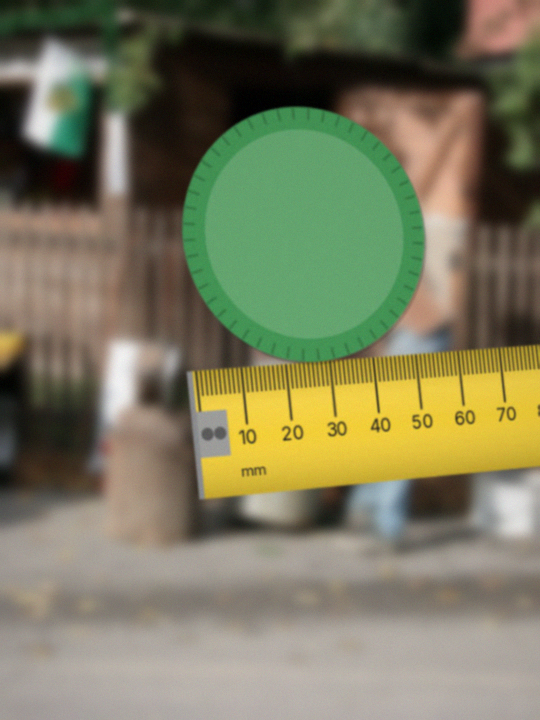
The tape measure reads **55** mm
